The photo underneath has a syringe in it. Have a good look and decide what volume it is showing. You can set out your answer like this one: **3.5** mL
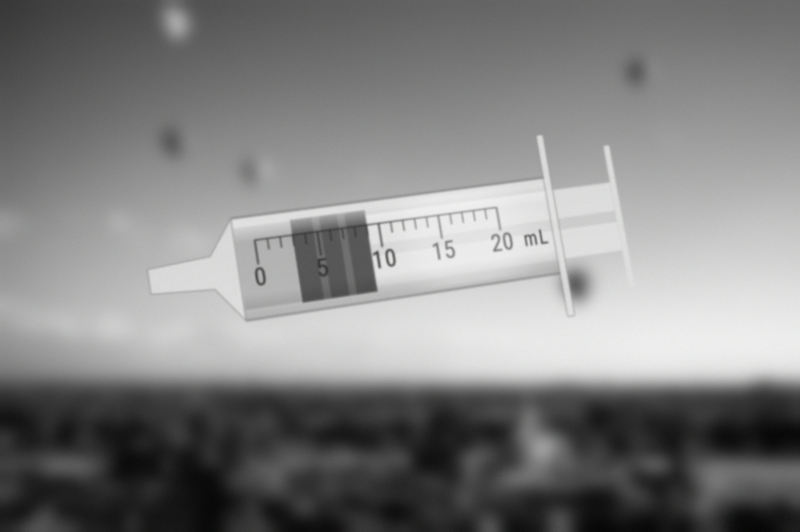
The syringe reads **3** mL
